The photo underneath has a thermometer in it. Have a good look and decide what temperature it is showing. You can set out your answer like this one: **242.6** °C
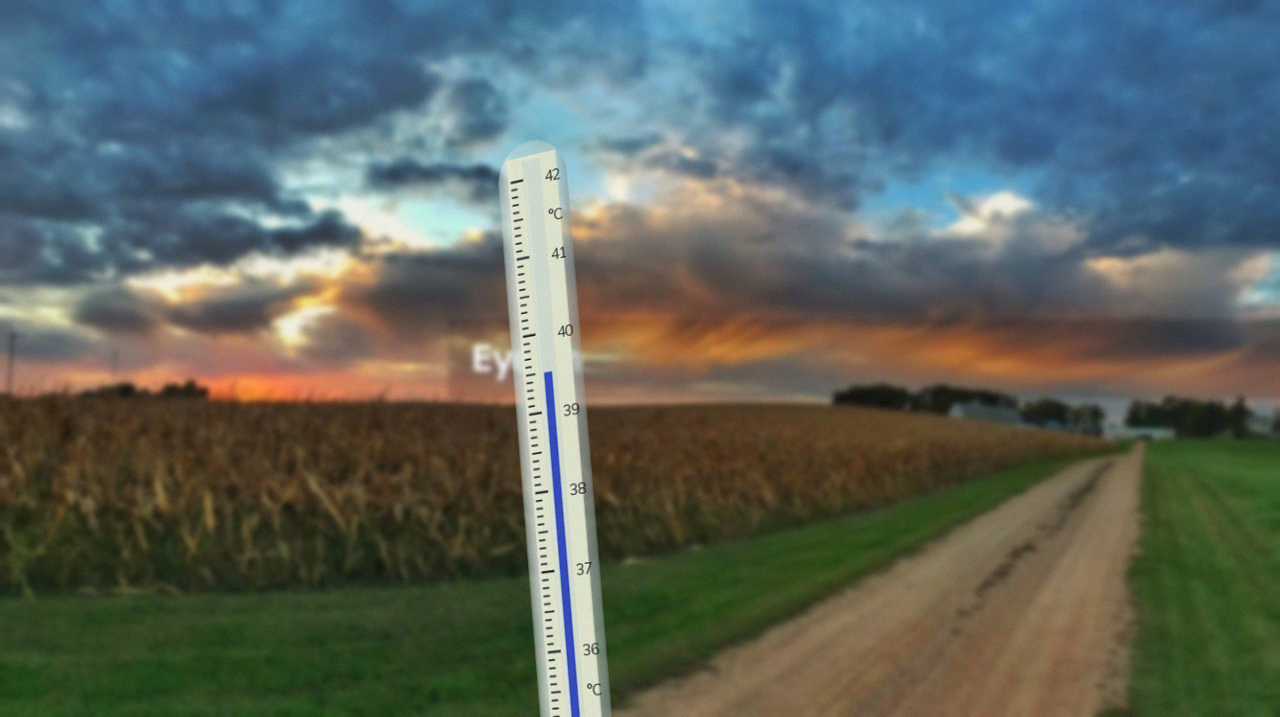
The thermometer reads **39.5** °C
